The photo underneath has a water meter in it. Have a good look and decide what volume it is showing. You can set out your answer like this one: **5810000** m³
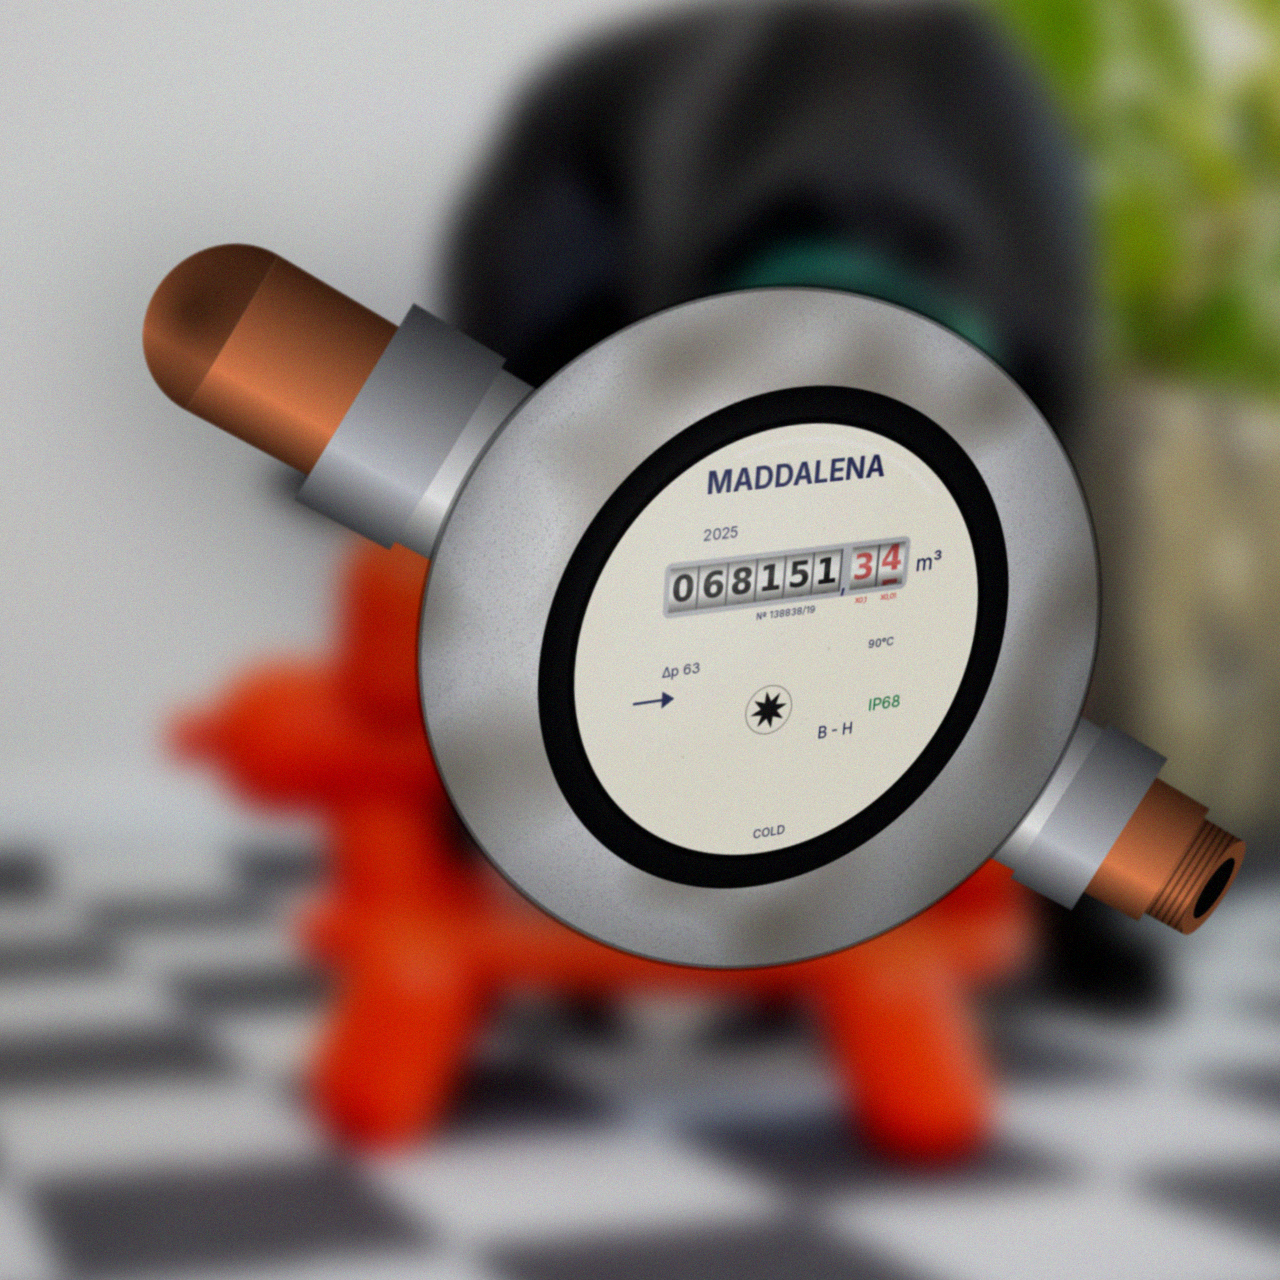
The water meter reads **68151.34** m³
